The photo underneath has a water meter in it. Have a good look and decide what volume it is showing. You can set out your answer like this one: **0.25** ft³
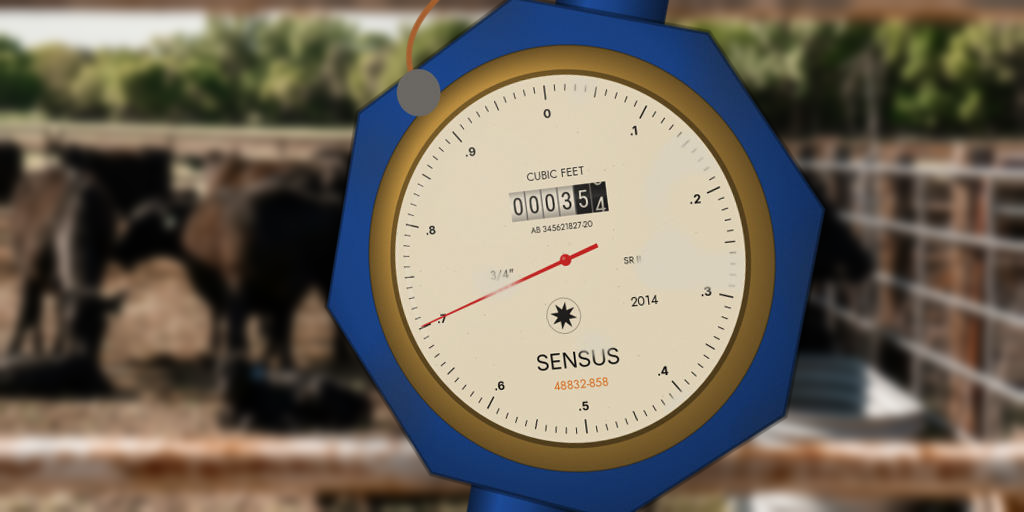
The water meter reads **353.70** ft³
